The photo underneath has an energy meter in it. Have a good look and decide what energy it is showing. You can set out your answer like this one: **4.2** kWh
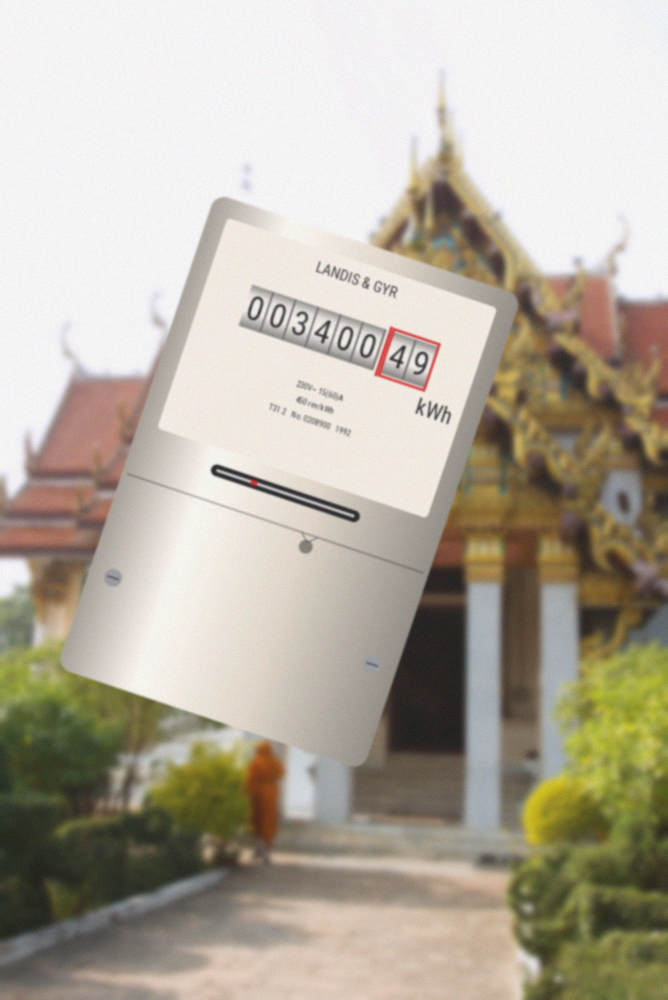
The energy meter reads **3400.49** kWh
